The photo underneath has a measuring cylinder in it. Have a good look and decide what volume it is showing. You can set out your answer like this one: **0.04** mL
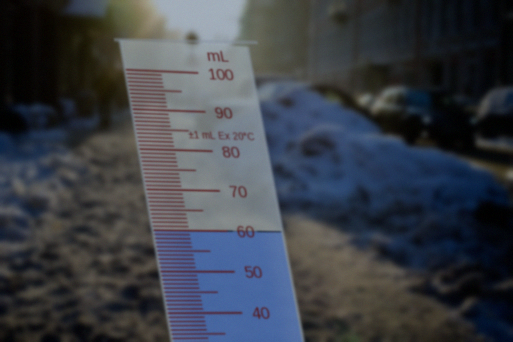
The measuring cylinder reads **60** mL
